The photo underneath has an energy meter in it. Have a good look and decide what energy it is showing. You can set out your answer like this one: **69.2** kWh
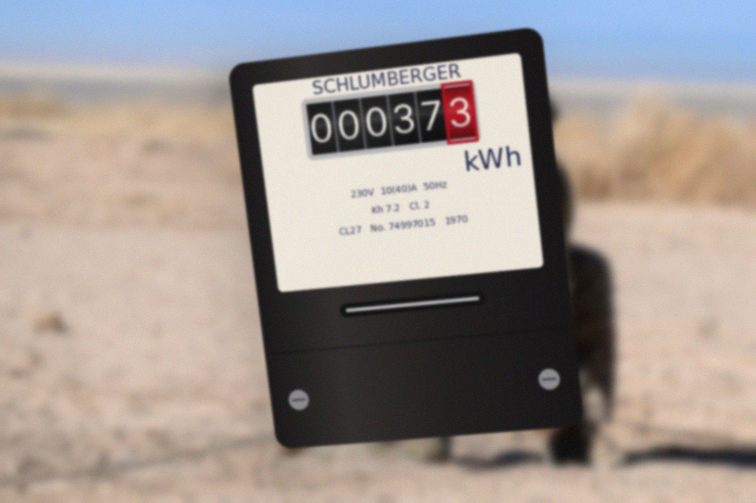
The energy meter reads **37.3** kWh
